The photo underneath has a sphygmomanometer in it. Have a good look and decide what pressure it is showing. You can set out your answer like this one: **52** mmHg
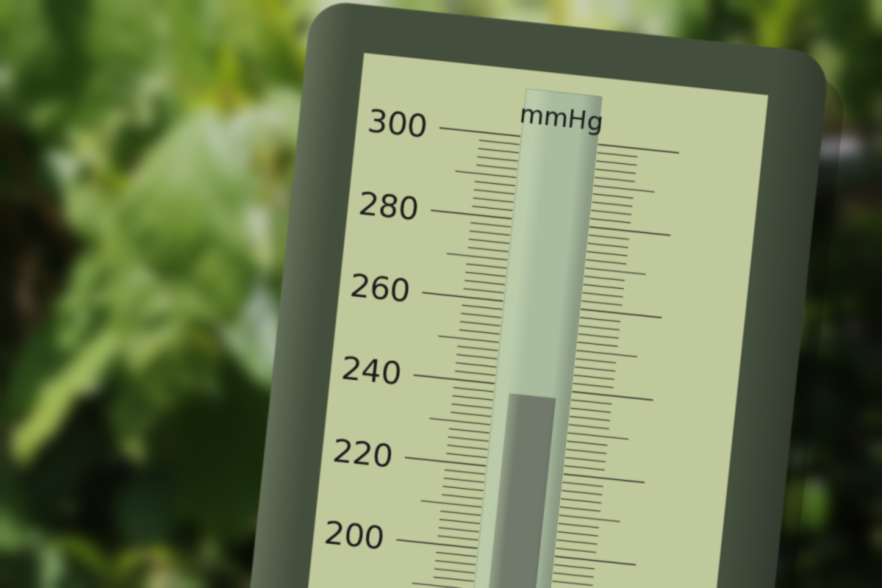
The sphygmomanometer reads **238** mmHg
